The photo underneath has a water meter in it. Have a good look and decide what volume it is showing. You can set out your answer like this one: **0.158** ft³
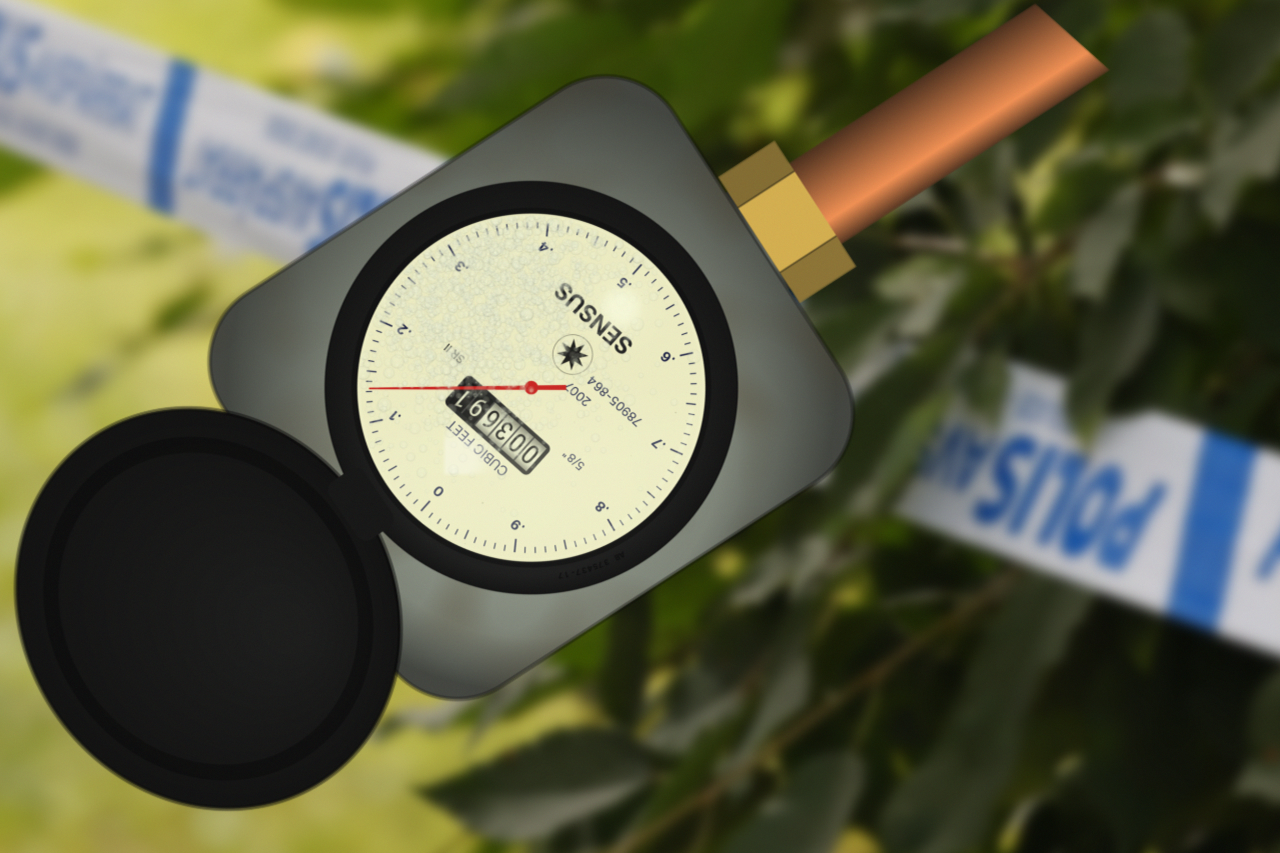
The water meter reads **3691.13** ft³
